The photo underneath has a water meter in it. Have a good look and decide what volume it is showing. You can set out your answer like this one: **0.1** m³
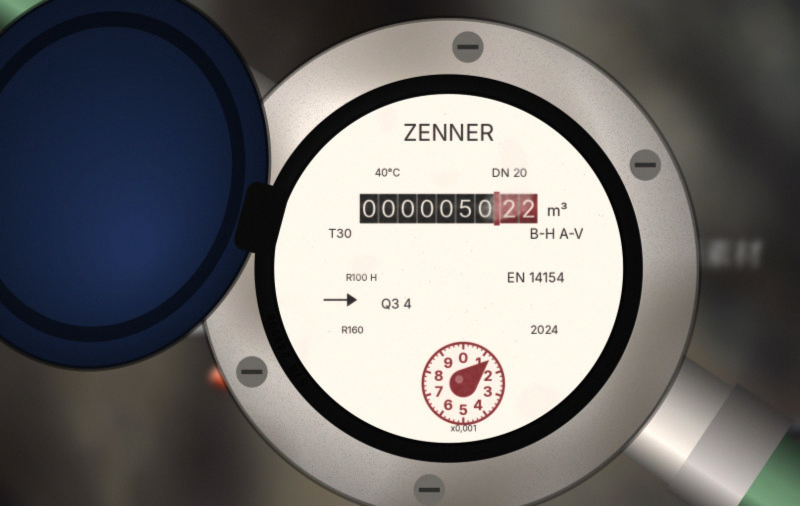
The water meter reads **50.221** m³
